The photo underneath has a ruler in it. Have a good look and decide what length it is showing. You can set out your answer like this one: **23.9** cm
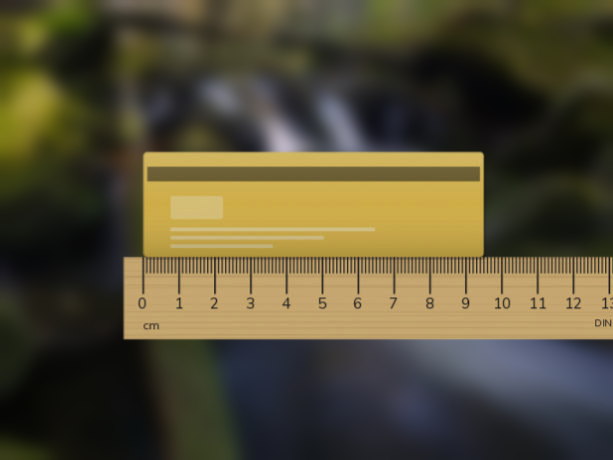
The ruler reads **9.5** cm
